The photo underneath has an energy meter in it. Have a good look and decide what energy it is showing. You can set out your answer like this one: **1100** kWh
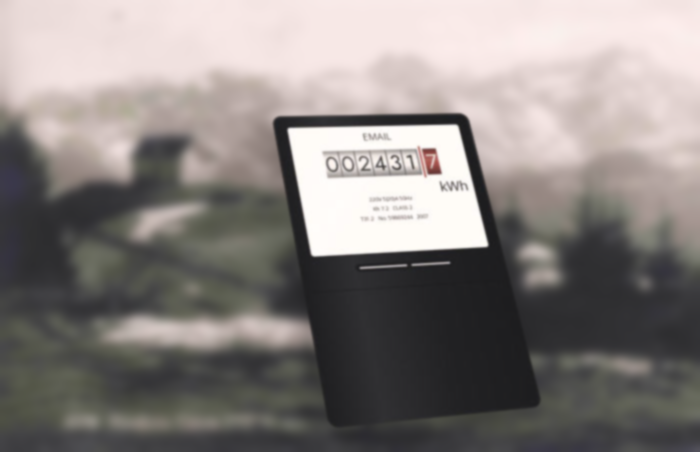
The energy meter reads **2431.7** kWh
